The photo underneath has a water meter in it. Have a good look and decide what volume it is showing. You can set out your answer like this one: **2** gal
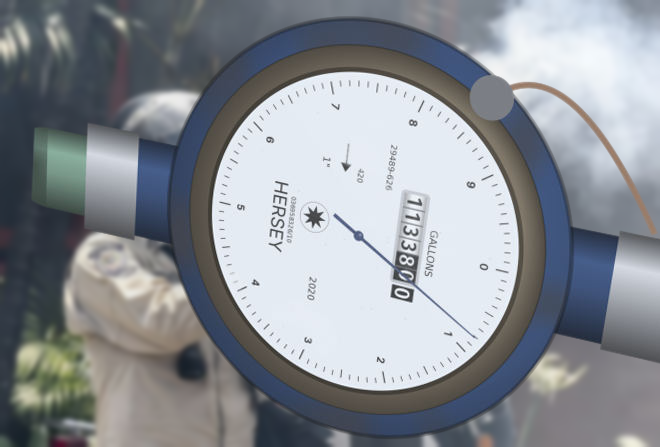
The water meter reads **1133800.8** gal
